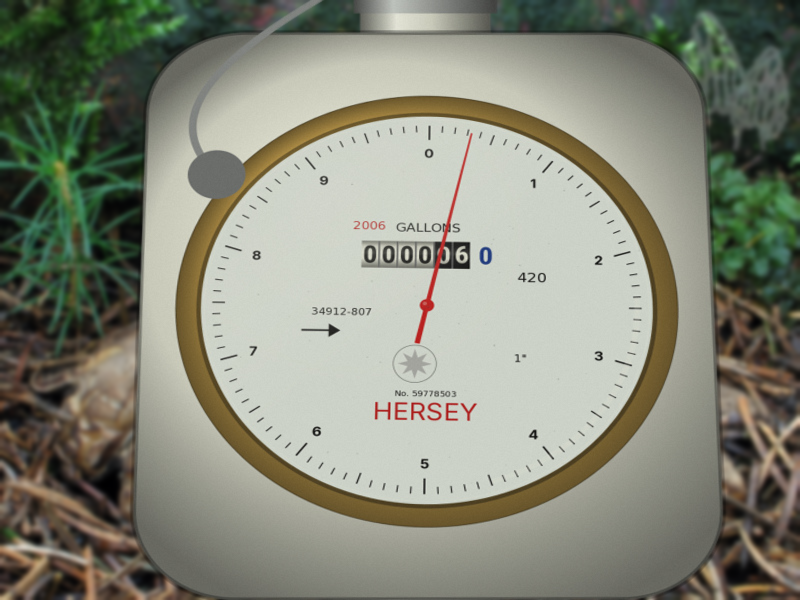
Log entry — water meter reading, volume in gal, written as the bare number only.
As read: 60.3
